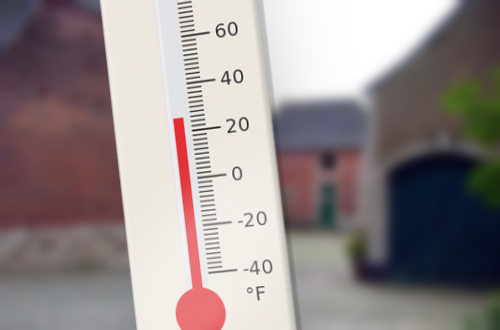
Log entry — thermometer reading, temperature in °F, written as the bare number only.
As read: 26
